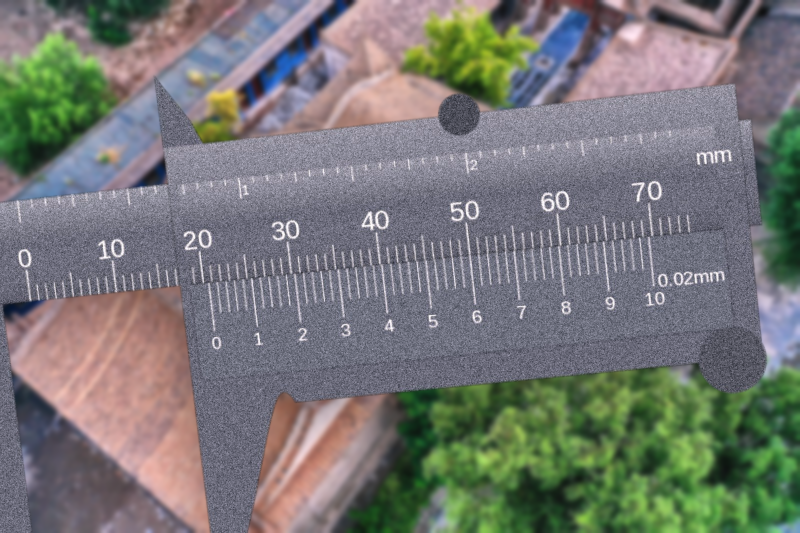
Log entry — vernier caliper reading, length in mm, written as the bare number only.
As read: 20.6
